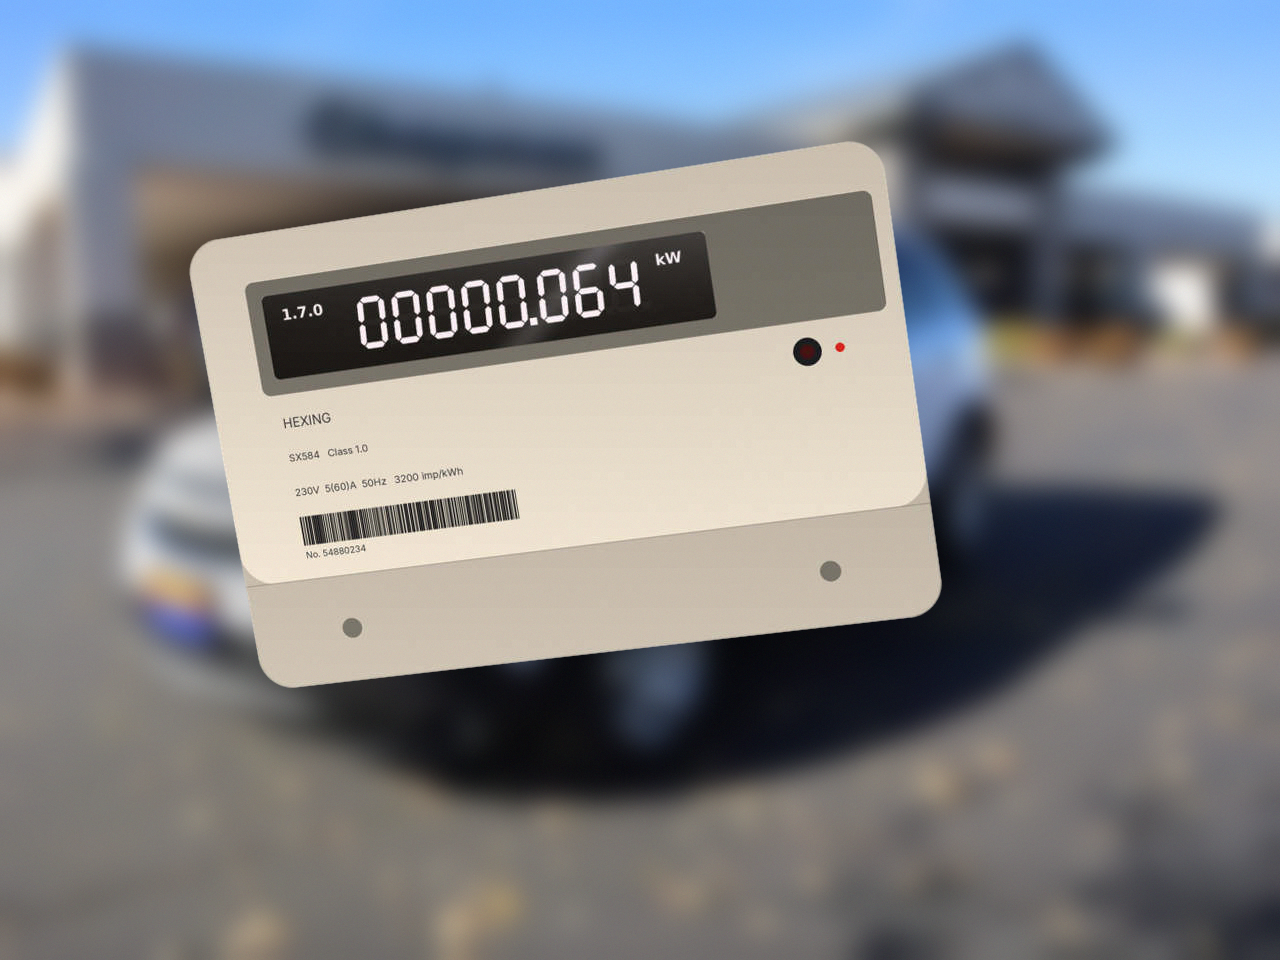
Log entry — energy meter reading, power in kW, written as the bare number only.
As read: 0.064
